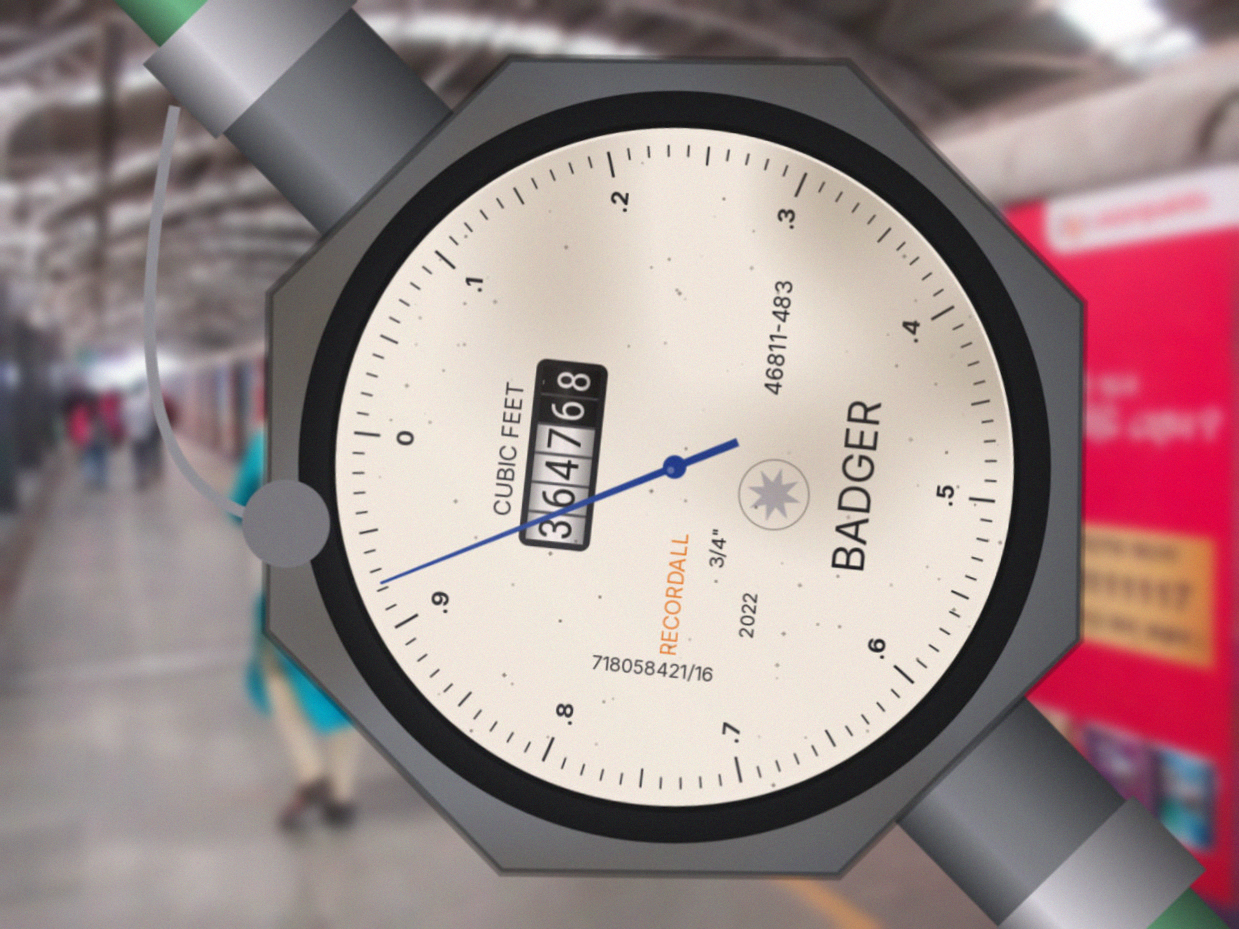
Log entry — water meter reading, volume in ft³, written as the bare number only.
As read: 364767.92
